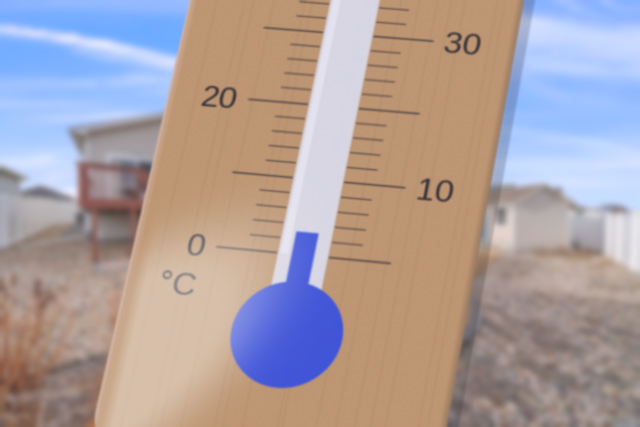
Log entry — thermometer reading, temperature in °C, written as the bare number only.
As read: 3
